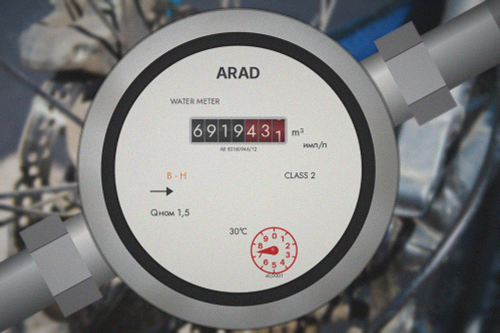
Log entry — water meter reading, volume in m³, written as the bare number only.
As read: 6919.4307
